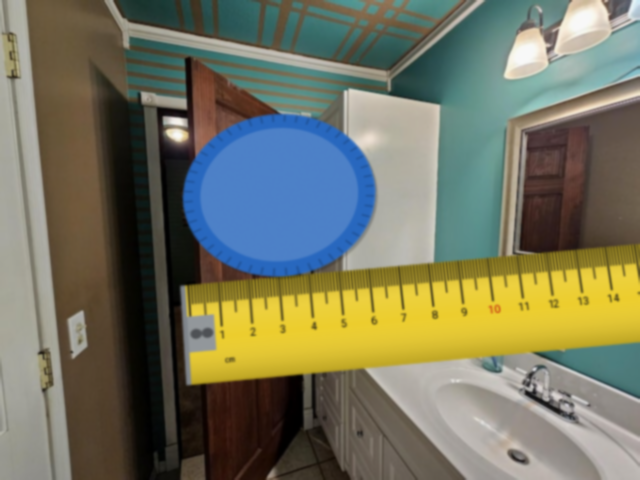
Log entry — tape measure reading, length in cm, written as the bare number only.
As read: 6.5
